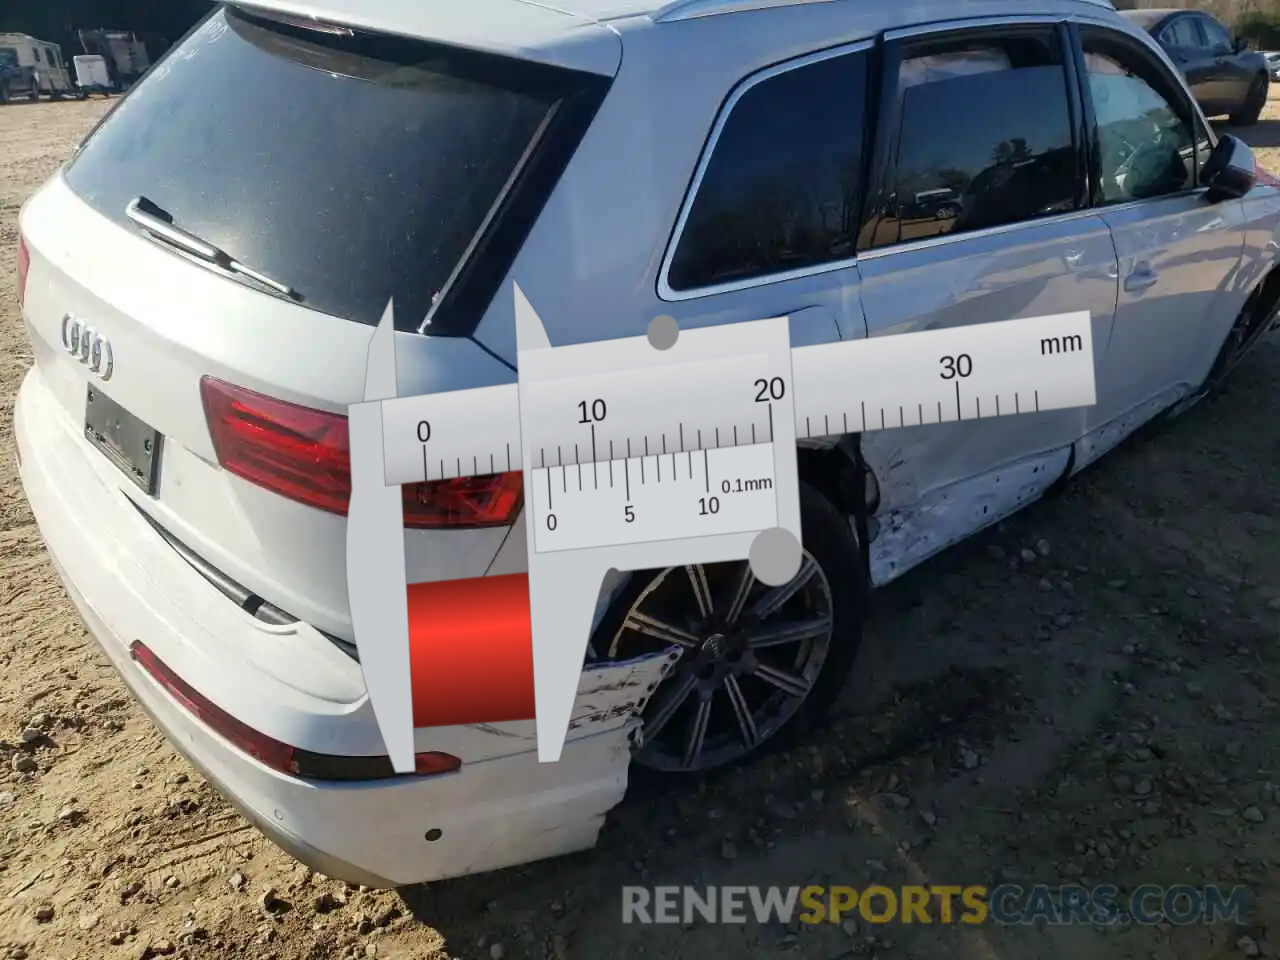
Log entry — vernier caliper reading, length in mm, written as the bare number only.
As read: 7.3
